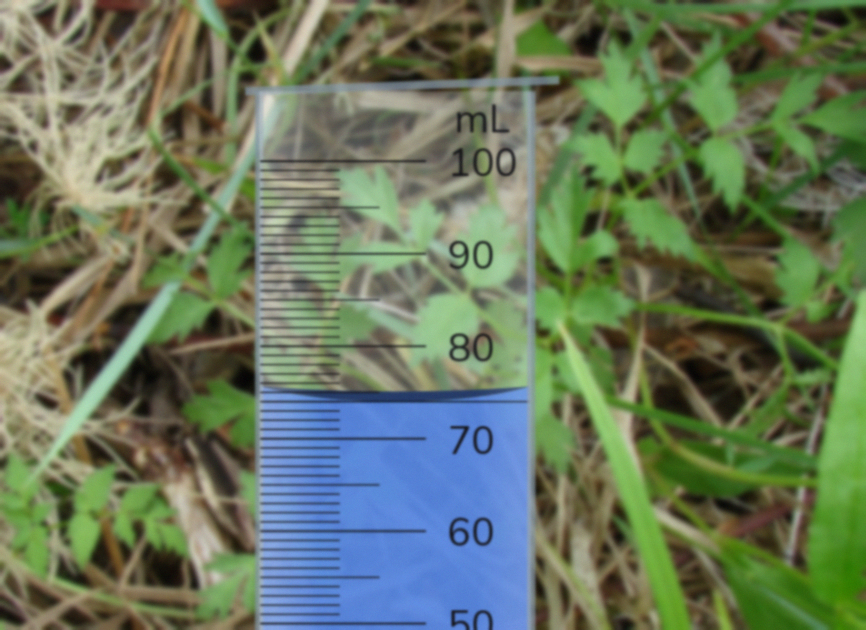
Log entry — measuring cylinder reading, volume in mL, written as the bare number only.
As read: 74
